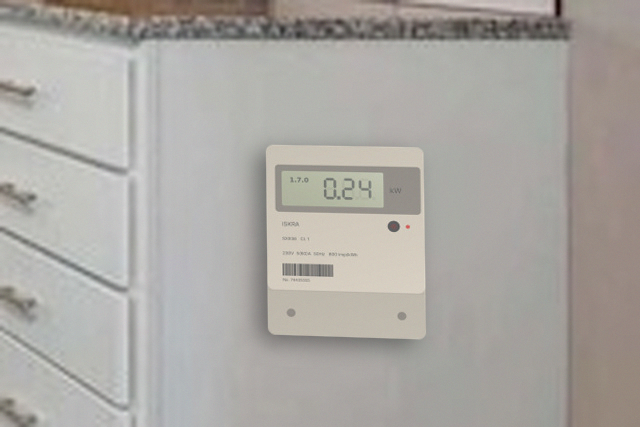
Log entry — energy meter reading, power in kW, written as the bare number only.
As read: 0.24
